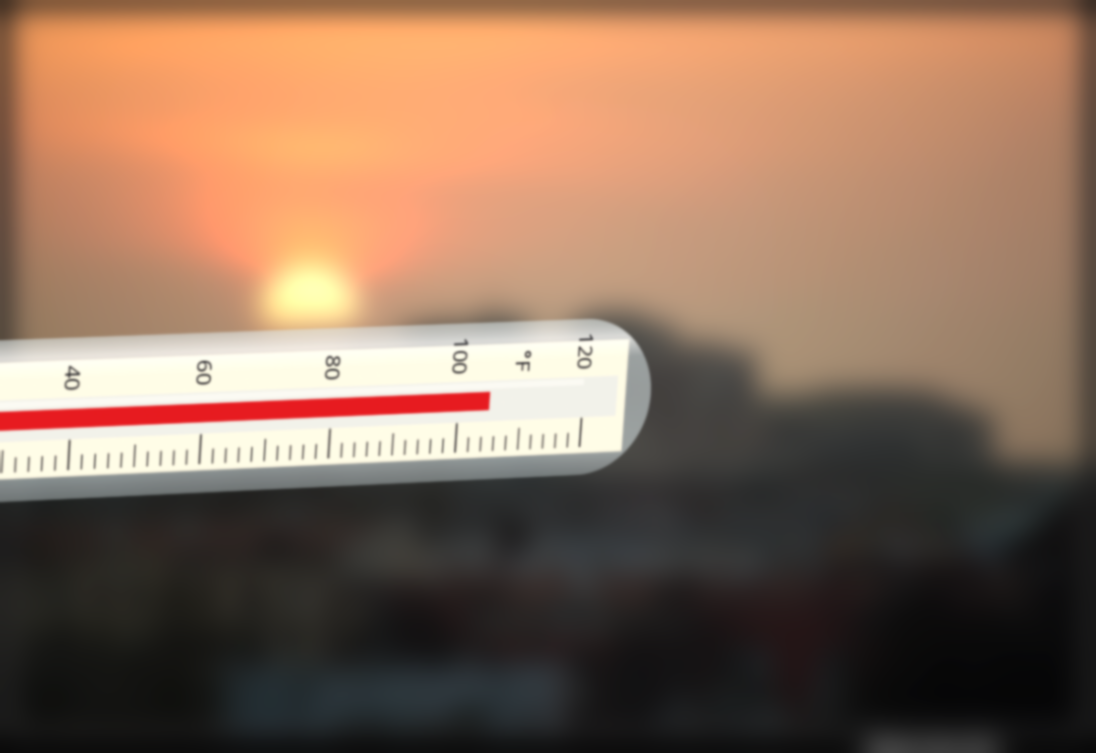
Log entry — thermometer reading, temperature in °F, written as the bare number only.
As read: 105
